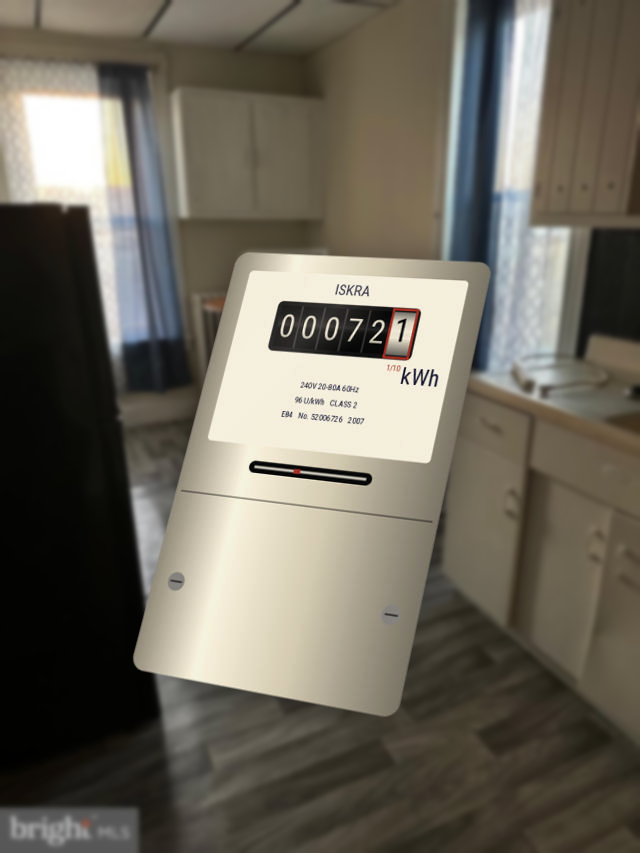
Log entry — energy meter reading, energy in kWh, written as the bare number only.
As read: 72.1
